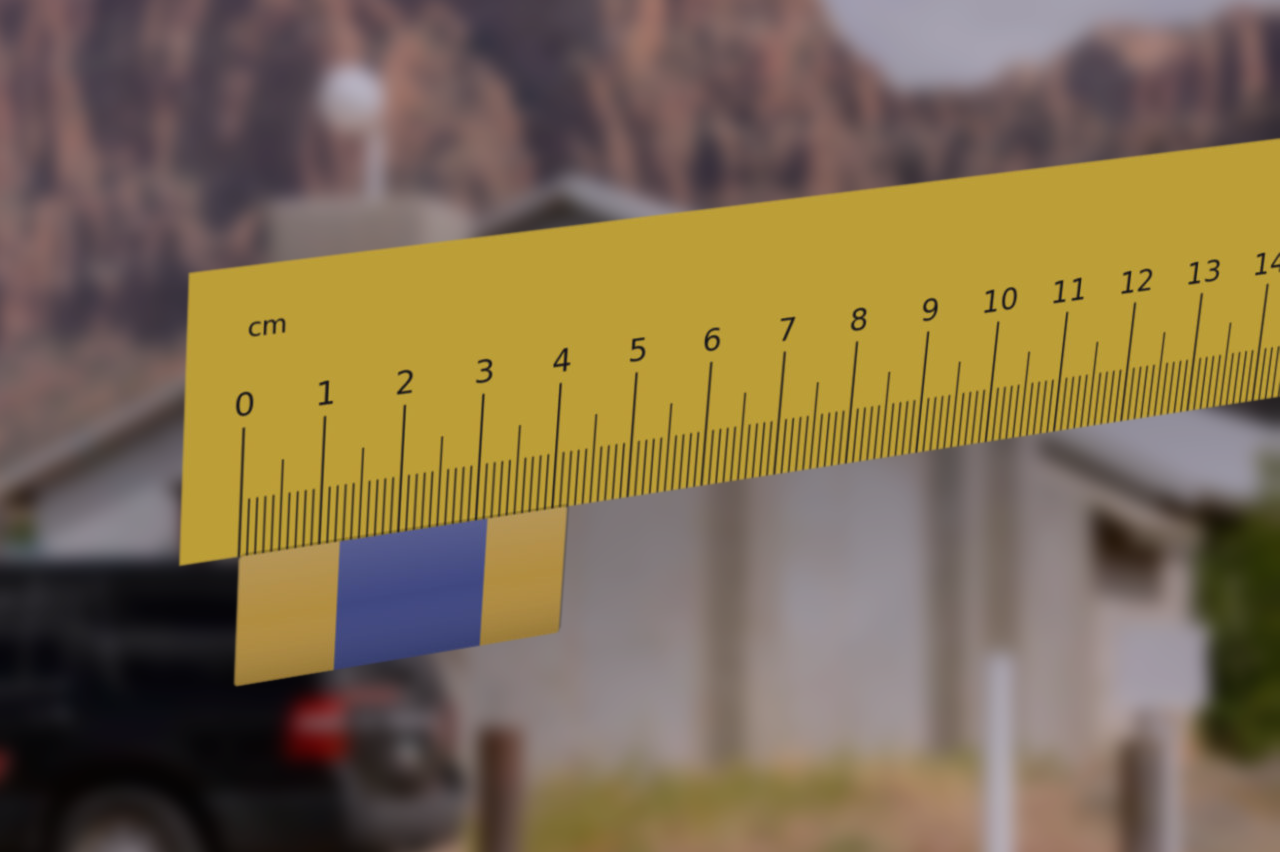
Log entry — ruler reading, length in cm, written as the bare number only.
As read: 4.2
